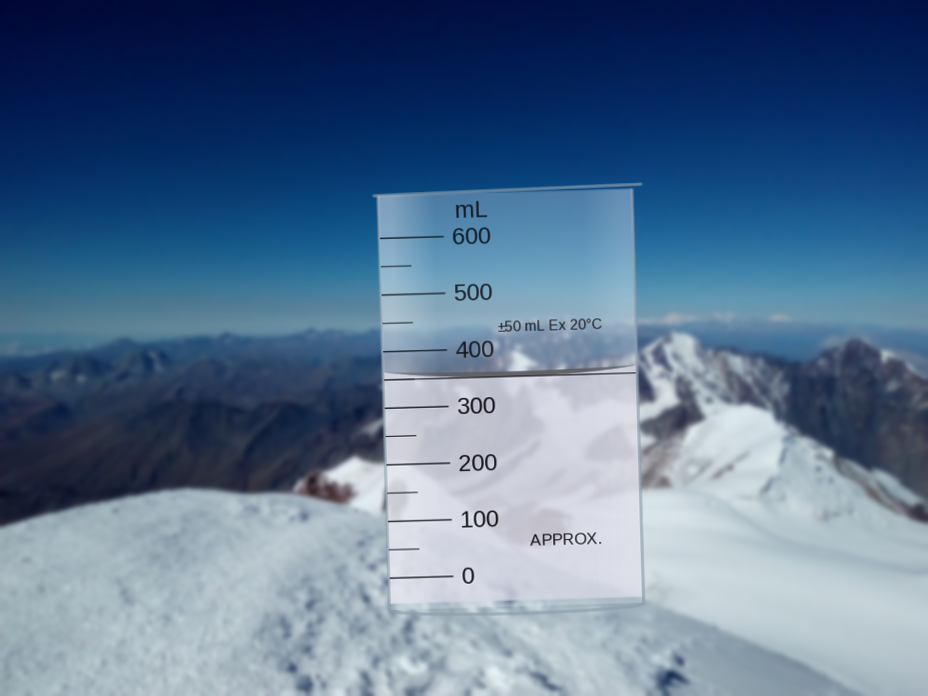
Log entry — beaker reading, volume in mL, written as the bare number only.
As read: 350
